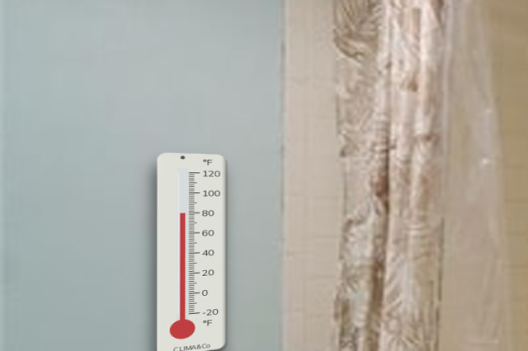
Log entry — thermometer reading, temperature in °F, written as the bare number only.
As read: 80
